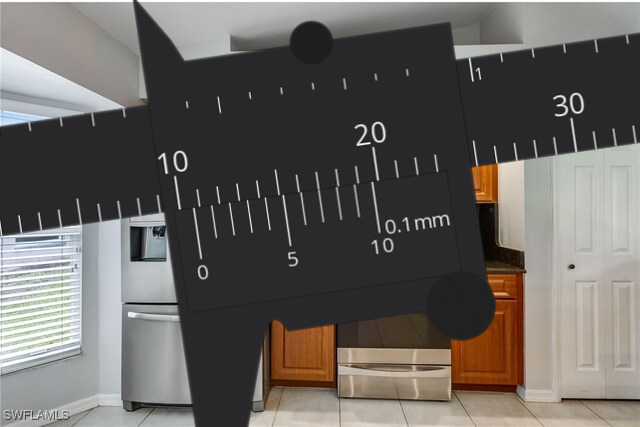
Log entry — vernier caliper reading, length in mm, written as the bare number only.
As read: 10.7
